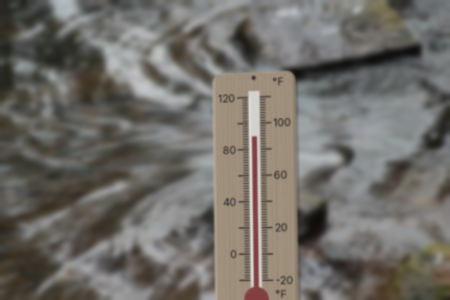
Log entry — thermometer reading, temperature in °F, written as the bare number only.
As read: 90
